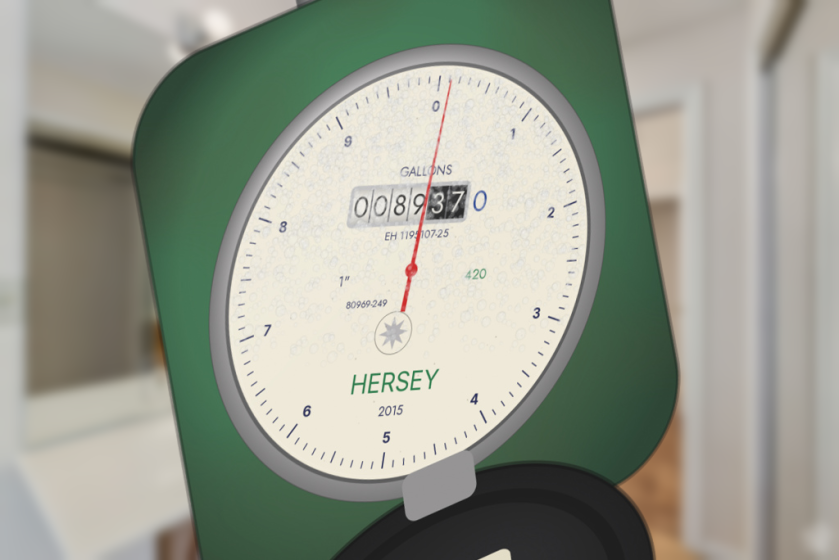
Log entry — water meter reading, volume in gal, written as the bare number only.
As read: 89370.1
